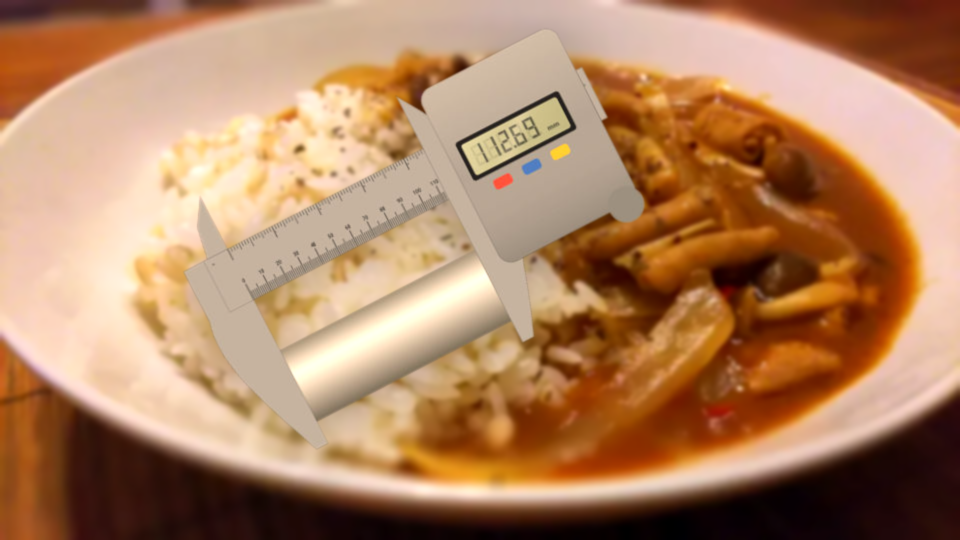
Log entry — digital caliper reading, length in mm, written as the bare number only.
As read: 112.69
